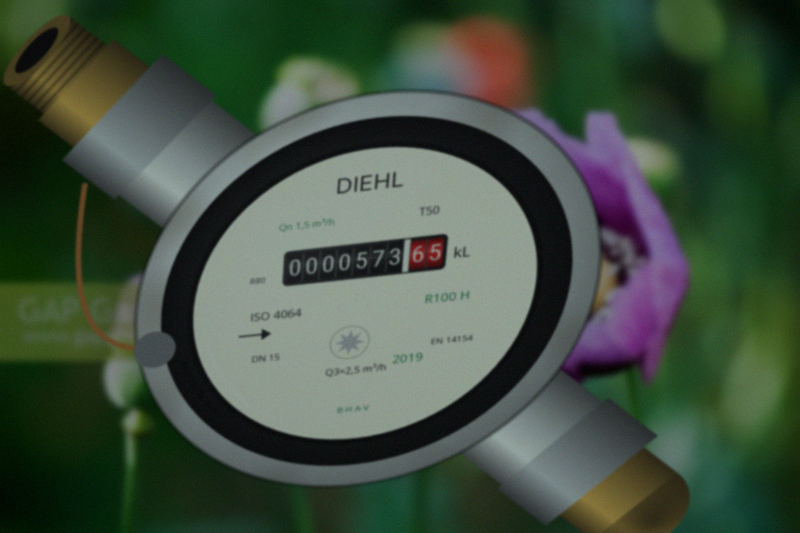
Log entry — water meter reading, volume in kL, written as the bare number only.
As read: 573.65
